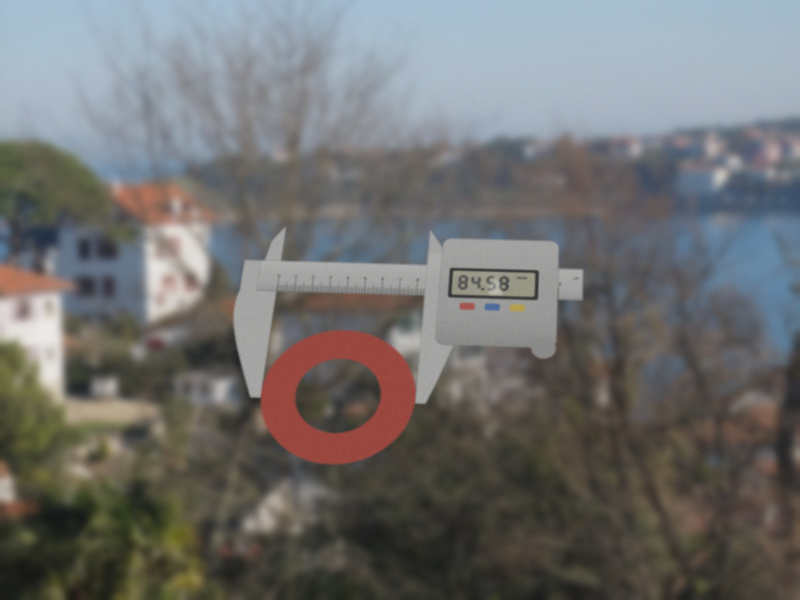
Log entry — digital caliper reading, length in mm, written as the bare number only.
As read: 84.58
